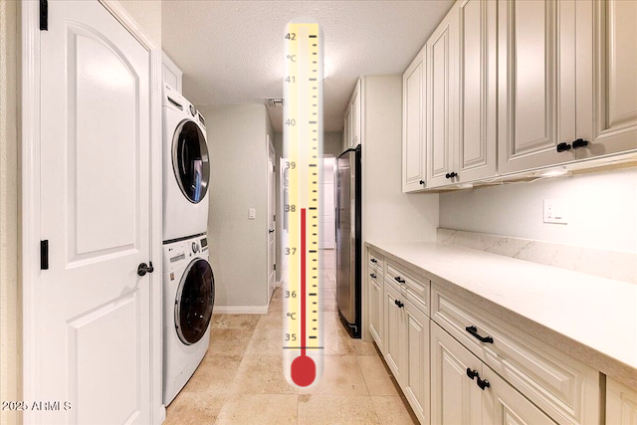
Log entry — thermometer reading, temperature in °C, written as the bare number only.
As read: 38
